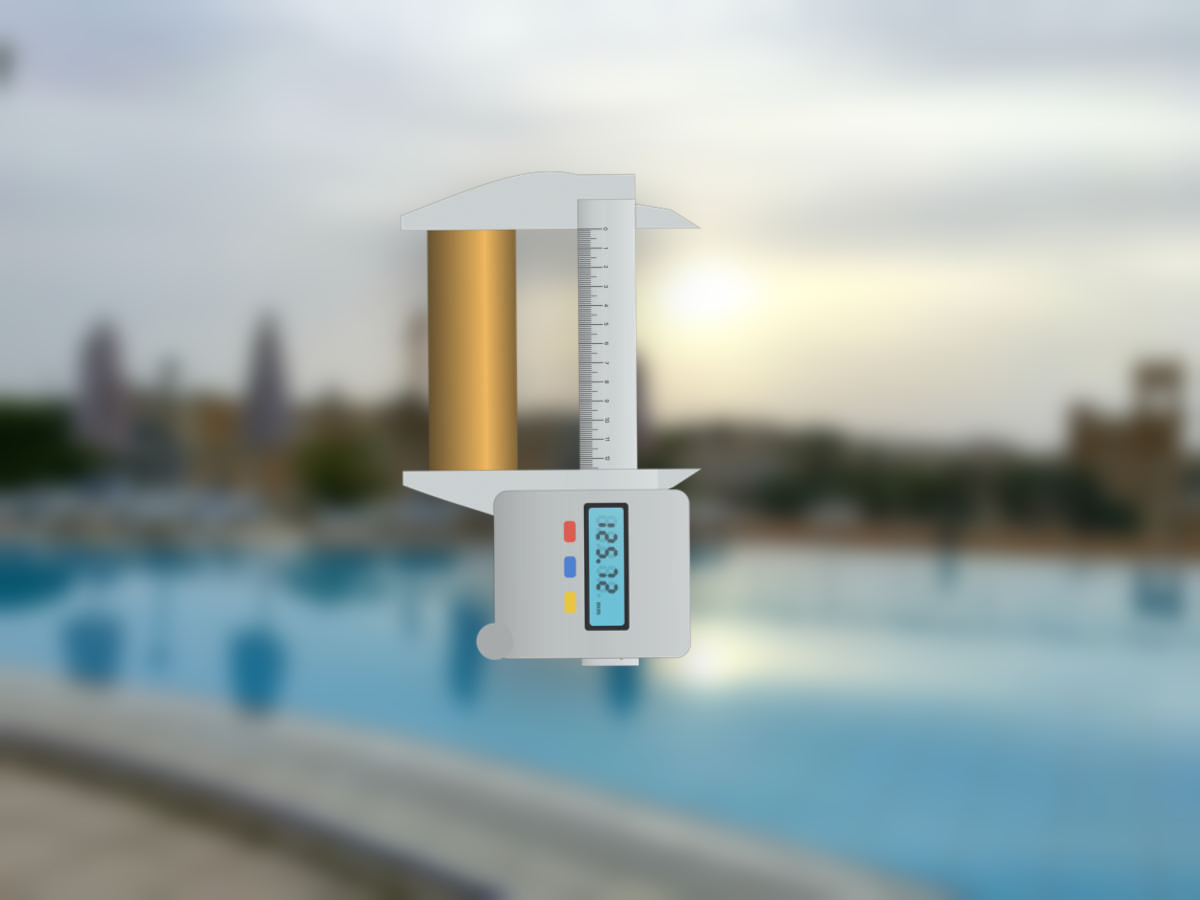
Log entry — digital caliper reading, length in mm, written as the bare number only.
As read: 125.72
